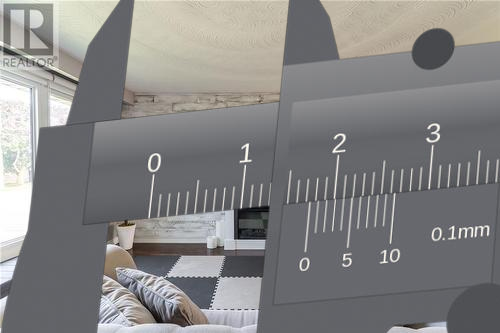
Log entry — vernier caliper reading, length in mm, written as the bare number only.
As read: 17.4
